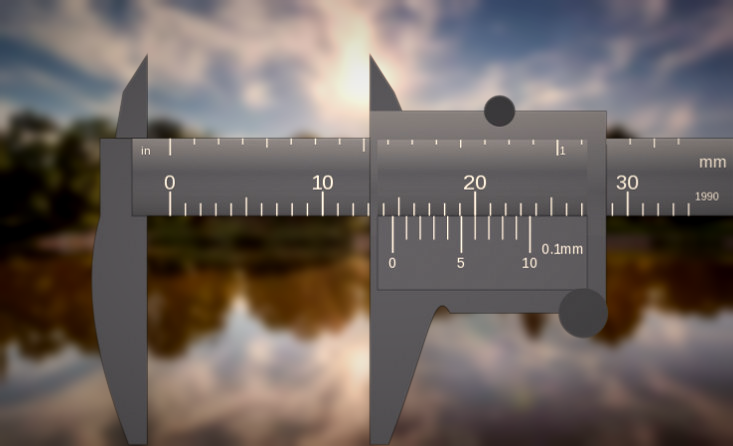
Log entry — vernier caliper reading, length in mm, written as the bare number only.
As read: 14.6
